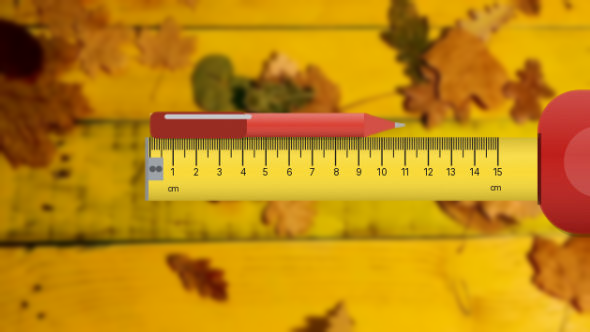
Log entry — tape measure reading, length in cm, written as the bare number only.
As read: 11
